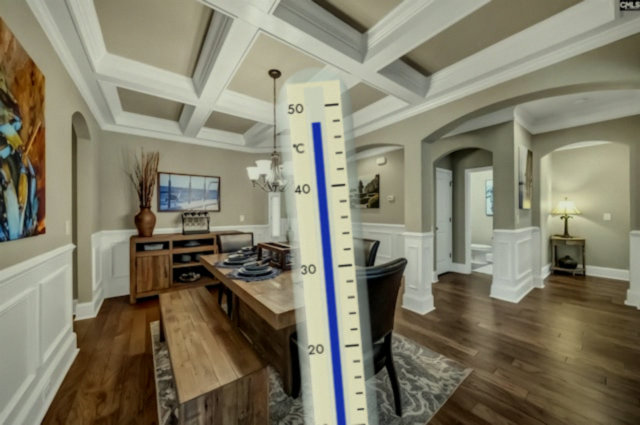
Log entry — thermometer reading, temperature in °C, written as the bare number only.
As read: 48
